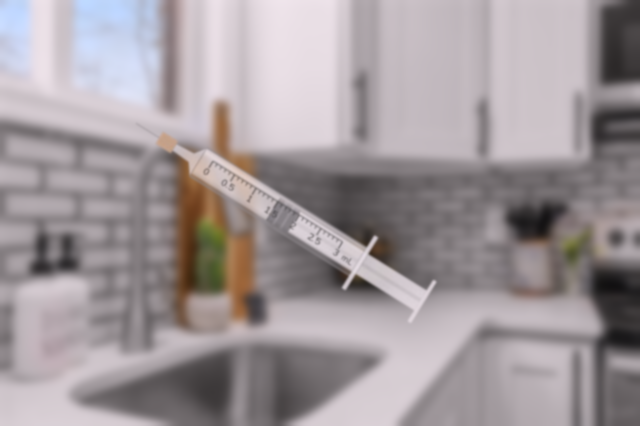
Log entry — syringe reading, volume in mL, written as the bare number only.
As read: 1.5
